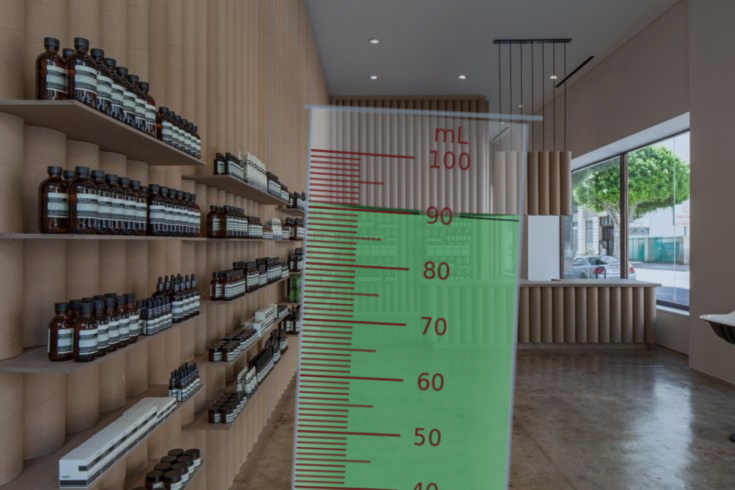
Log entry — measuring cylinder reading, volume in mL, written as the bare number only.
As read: 90
